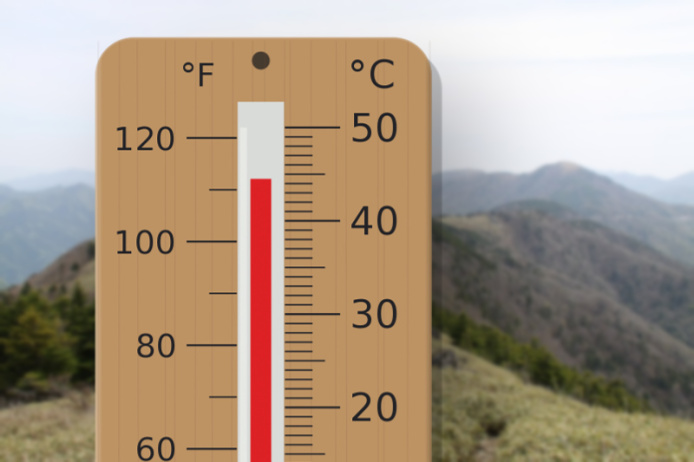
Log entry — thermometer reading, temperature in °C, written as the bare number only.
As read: 44.5
